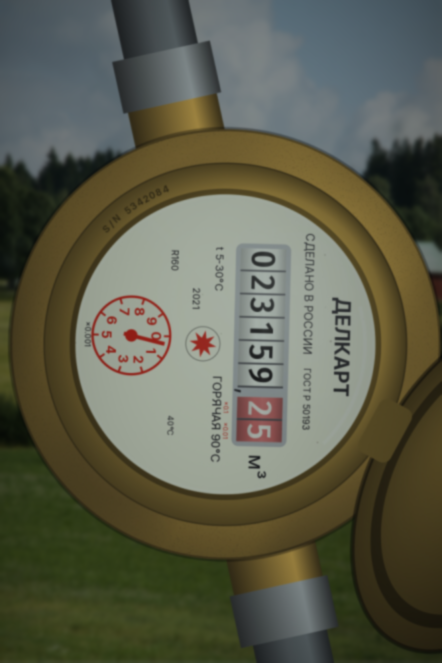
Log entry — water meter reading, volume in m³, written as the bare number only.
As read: 23159.250
